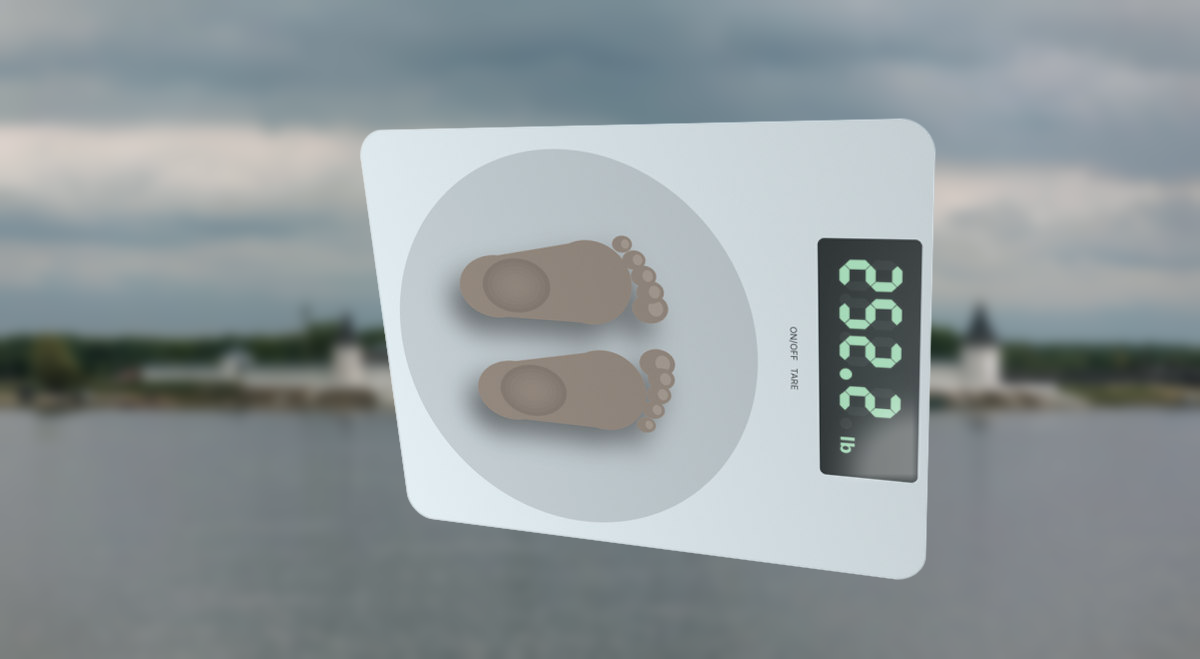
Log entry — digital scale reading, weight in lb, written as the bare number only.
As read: 252.2
